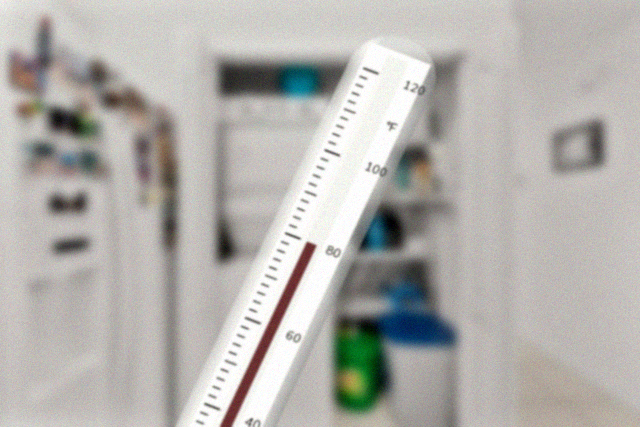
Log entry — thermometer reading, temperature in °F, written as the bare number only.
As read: 80
